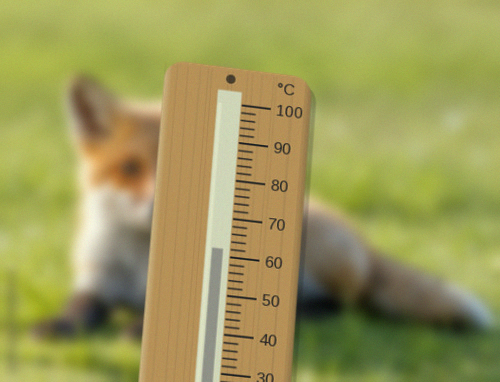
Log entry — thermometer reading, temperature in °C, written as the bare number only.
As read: 62
